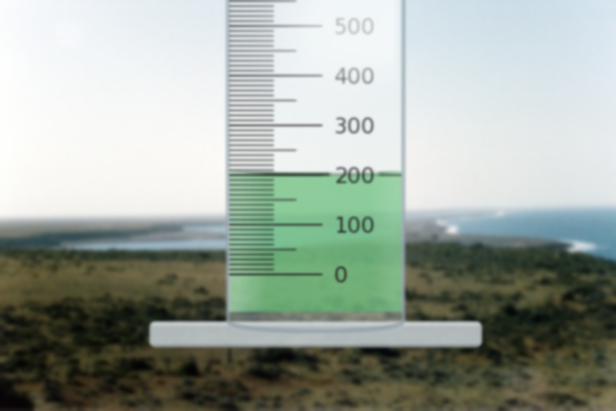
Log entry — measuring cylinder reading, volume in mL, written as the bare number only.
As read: 200
